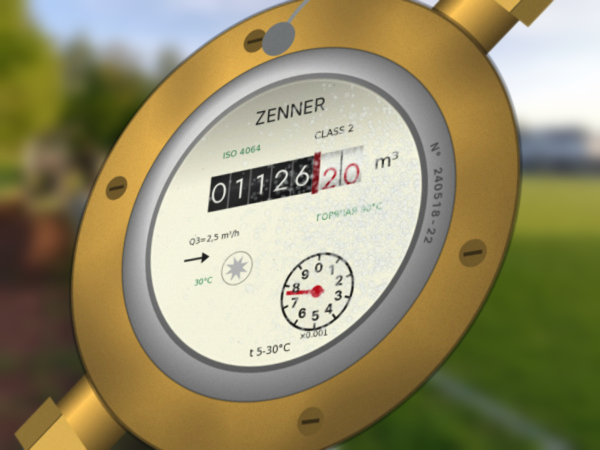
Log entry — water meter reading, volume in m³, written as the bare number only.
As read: 1126.197
